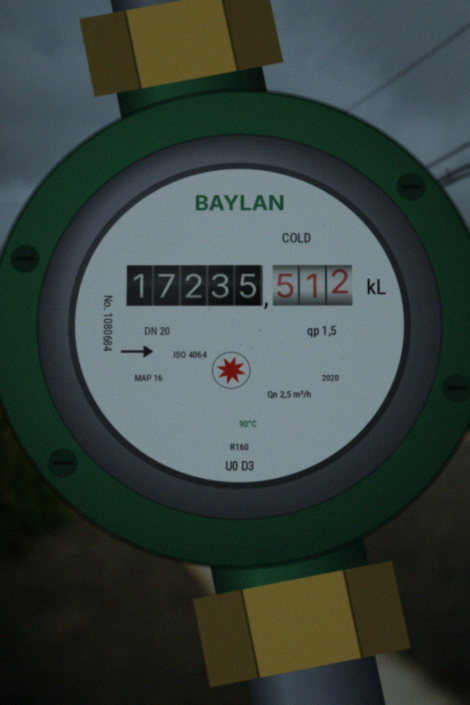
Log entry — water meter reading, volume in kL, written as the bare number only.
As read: 17235.512
